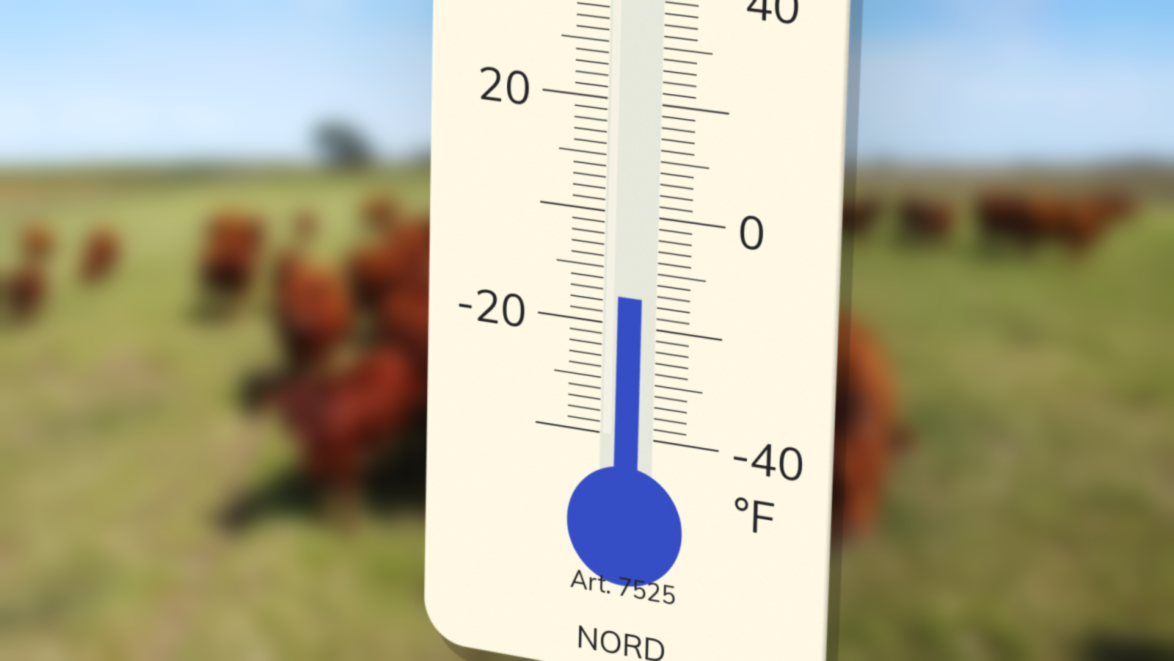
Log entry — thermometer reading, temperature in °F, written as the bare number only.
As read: -15
